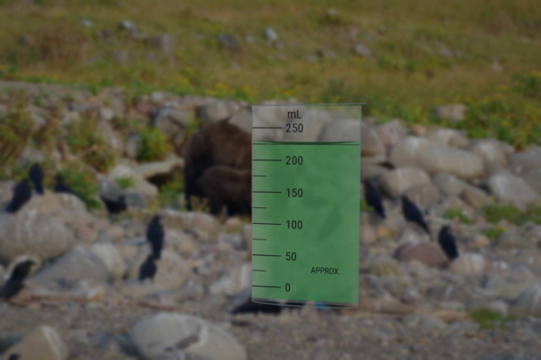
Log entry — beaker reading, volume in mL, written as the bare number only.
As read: 225
